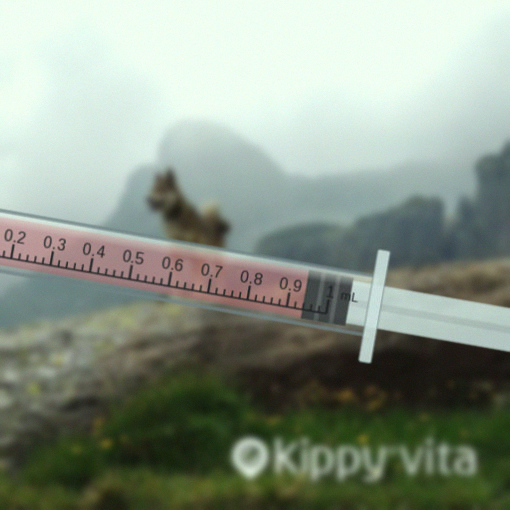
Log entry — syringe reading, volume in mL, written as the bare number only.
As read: 0.94
